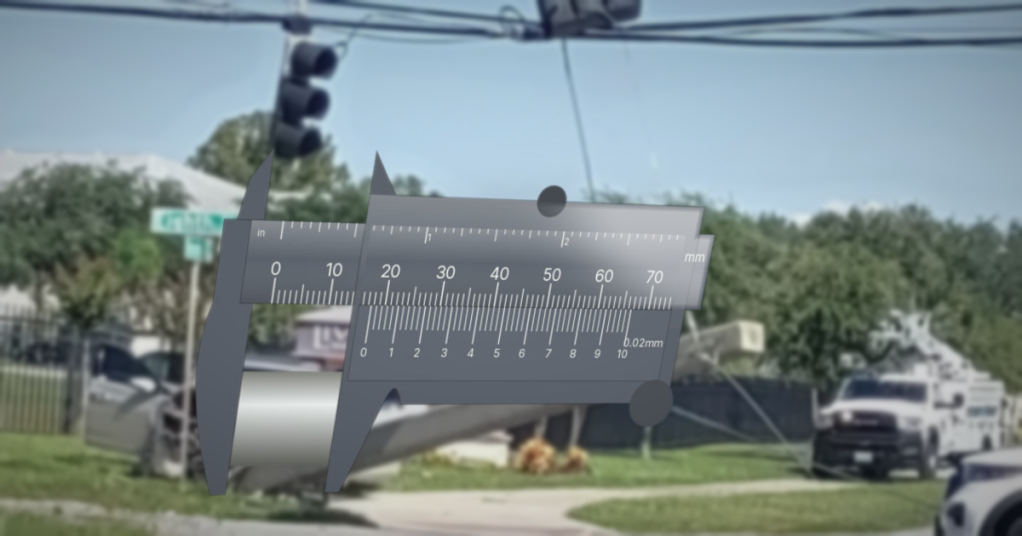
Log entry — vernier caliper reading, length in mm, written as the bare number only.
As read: 17.5
